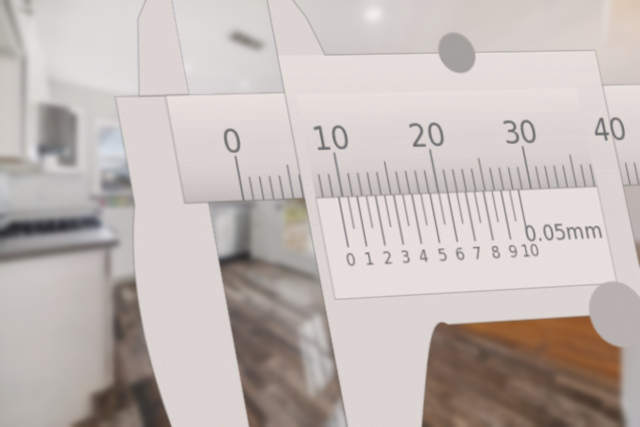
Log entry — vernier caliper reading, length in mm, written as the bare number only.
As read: 9.6
